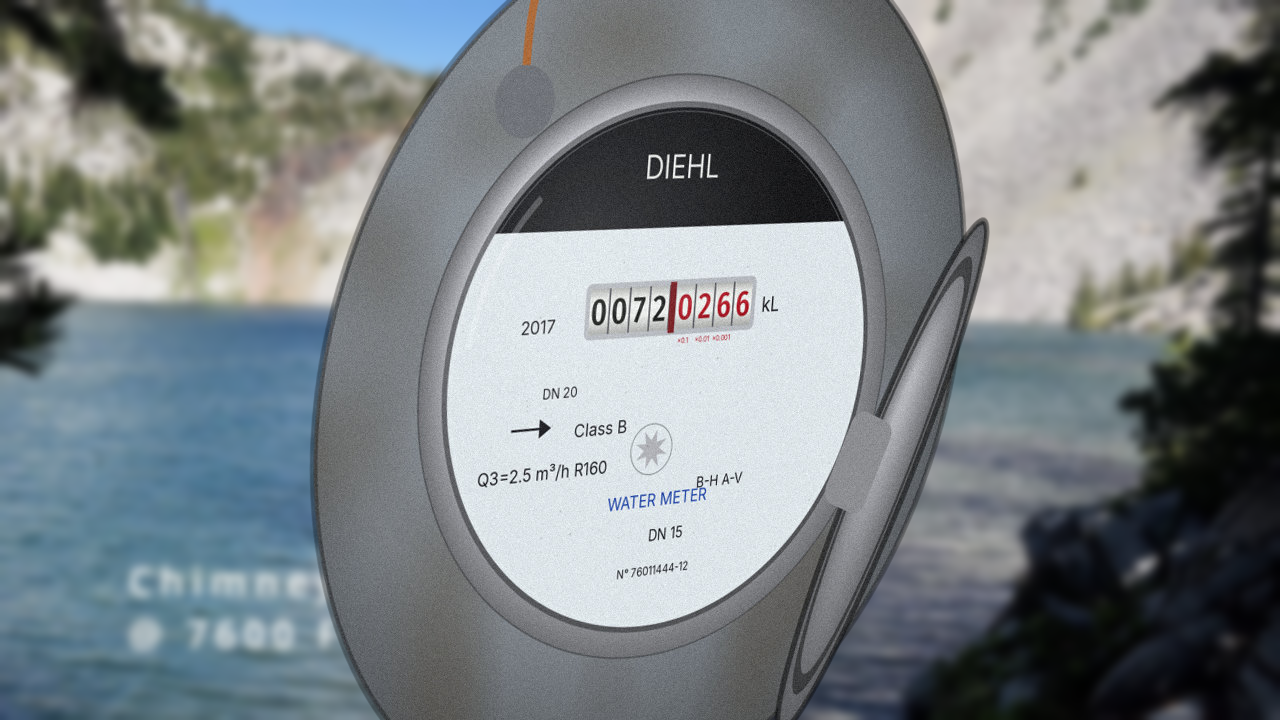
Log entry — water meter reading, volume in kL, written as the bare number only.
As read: 72.0266
